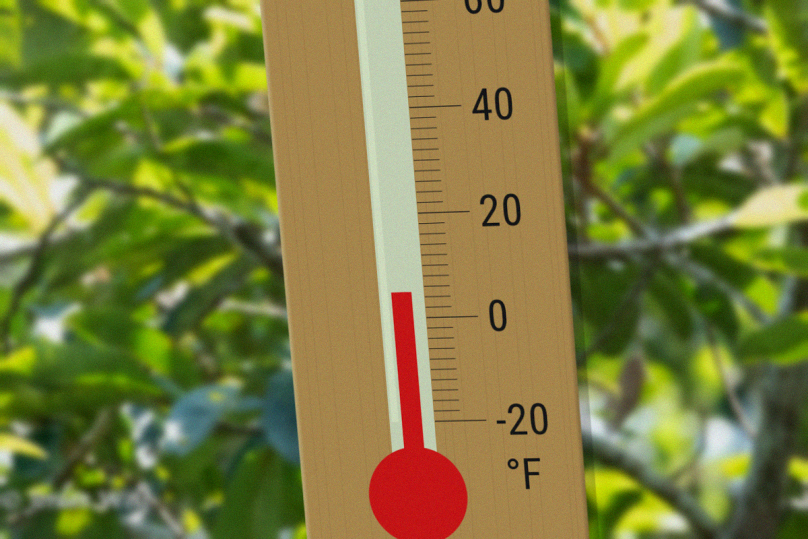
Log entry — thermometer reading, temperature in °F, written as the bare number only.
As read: 5
